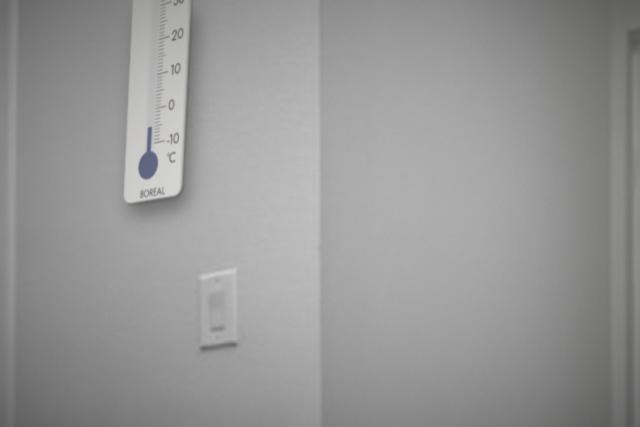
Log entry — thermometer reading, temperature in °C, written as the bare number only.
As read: -5
